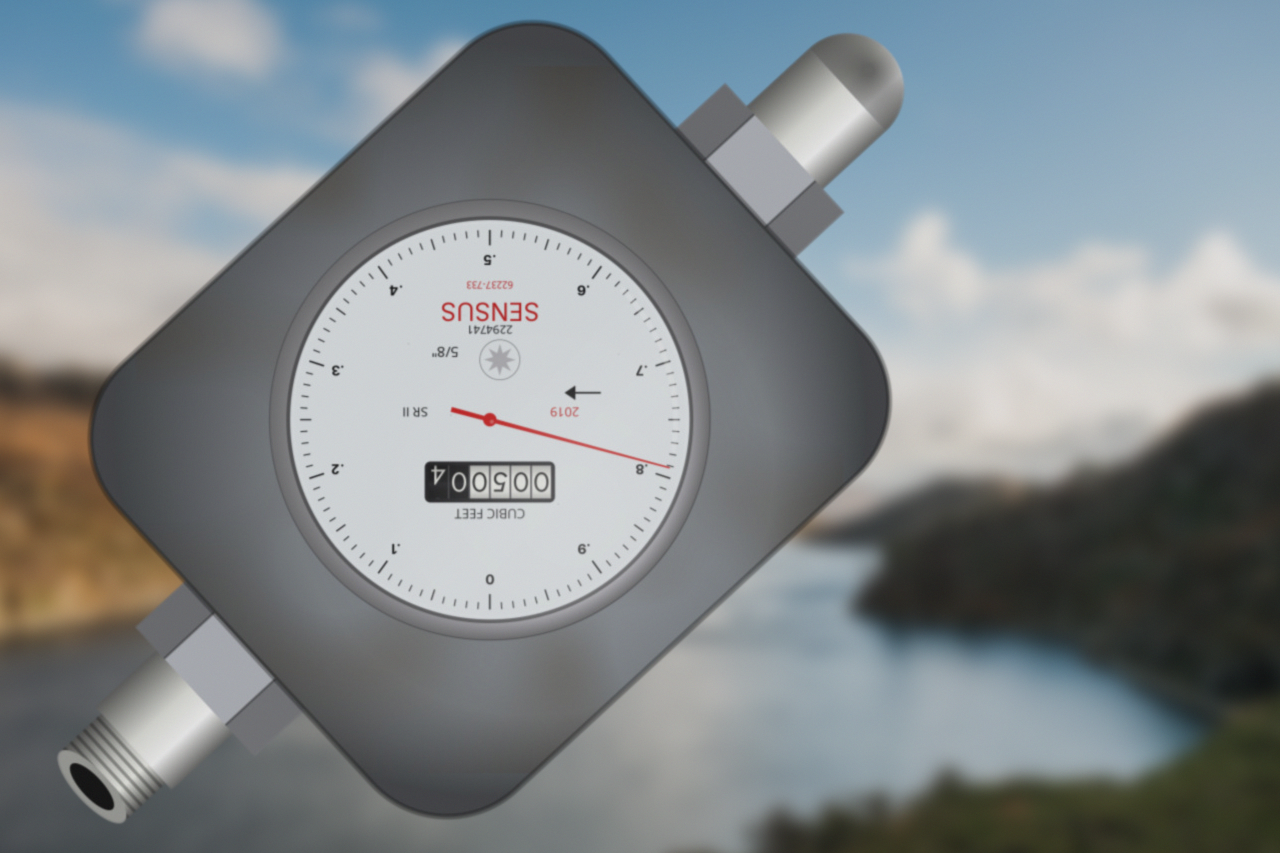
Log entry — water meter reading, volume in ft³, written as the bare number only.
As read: 5003.79
